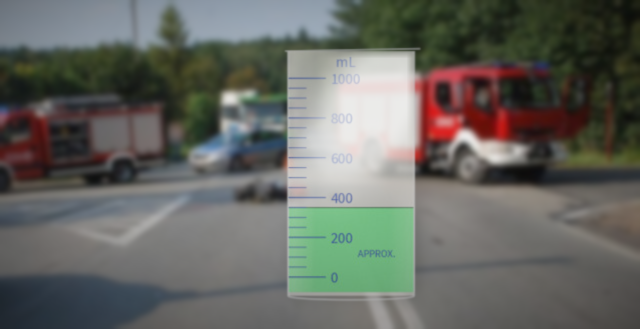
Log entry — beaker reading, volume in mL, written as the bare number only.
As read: 350
